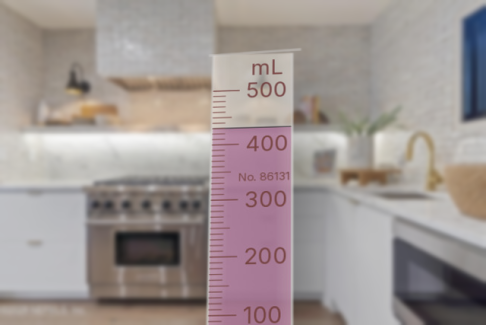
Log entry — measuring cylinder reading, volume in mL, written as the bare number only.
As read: 430
